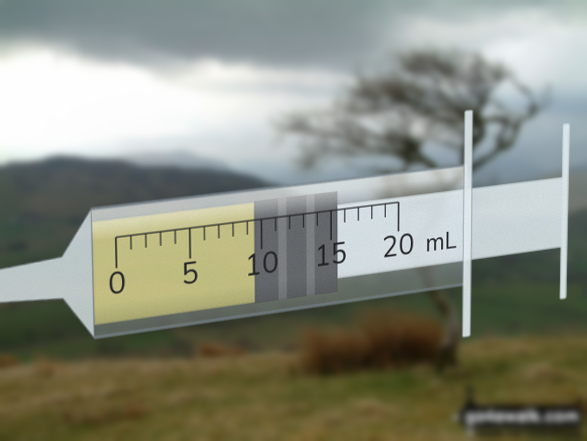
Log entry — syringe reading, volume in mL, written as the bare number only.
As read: 9.5
